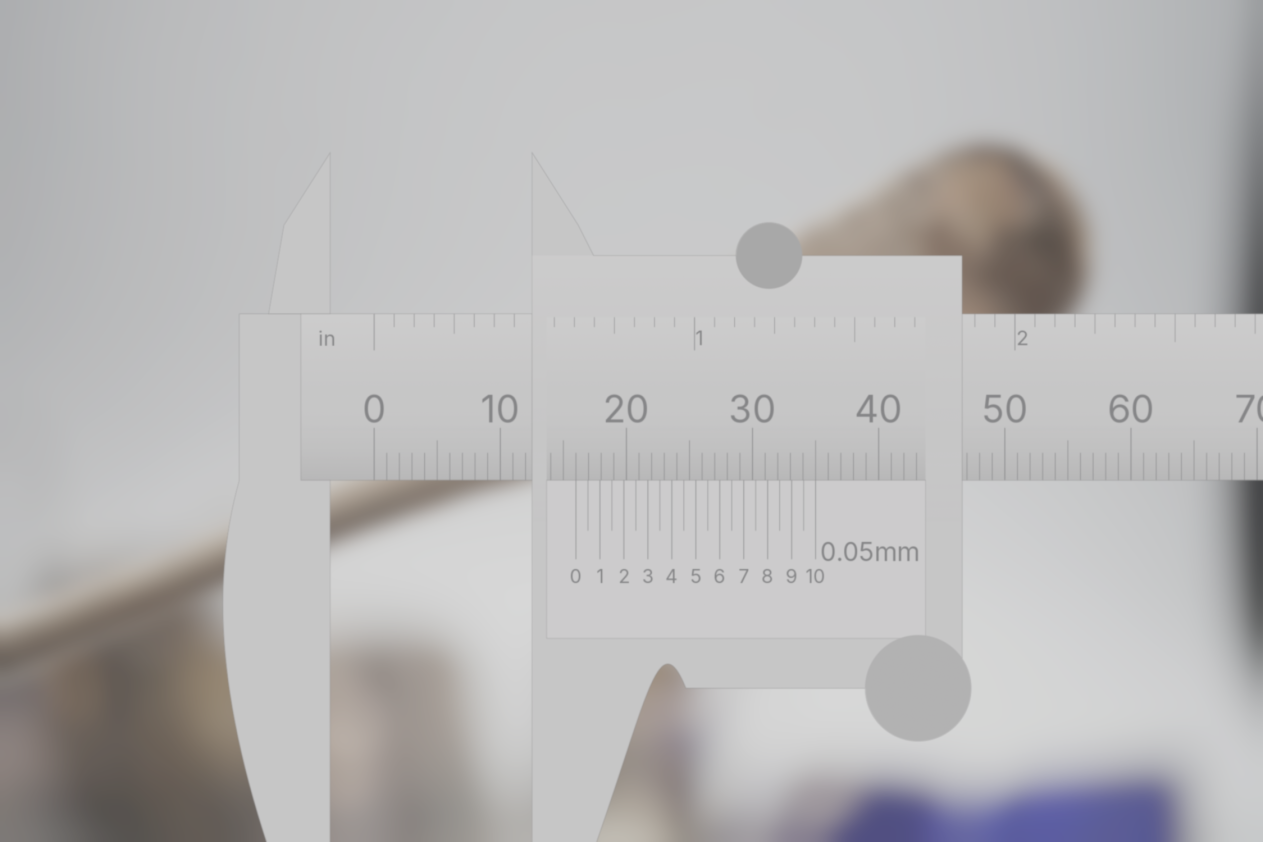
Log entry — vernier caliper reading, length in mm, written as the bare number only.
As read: 16.0
